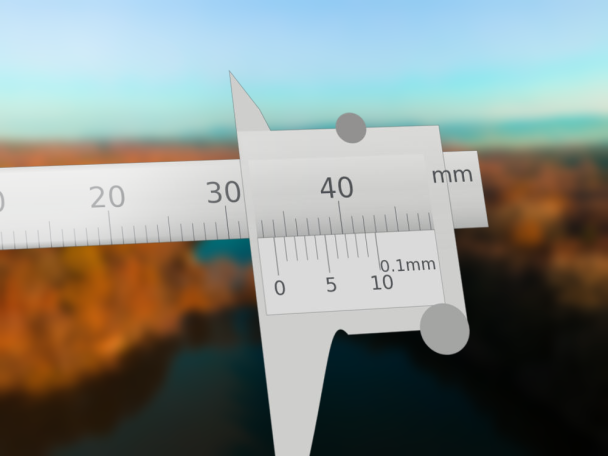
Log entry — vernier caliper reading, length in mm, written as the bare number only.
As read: 33.9
